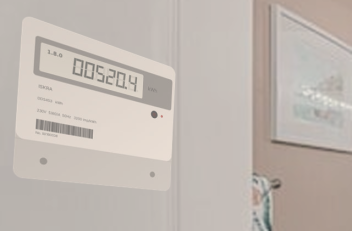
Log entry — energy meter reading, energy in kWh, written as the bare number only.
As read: 520.4
